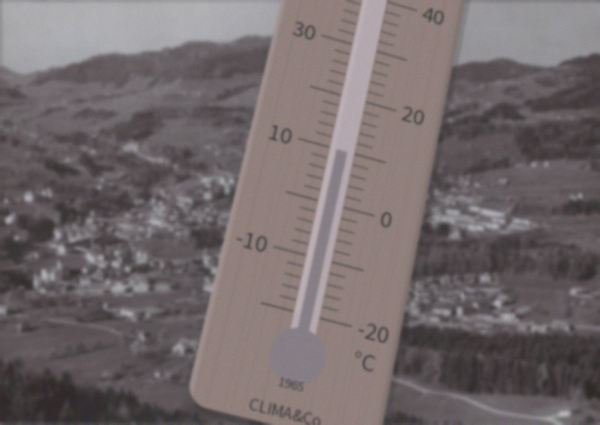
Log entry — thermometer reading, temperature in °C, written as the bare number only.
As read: 10
